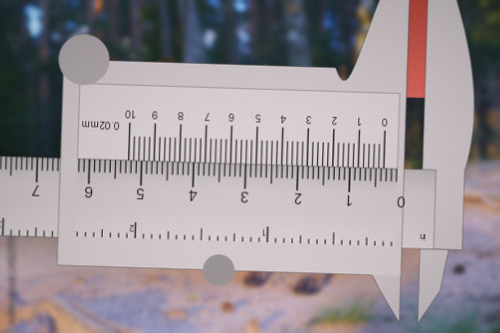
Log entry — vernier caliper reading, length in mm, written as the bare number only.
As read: 3.5
